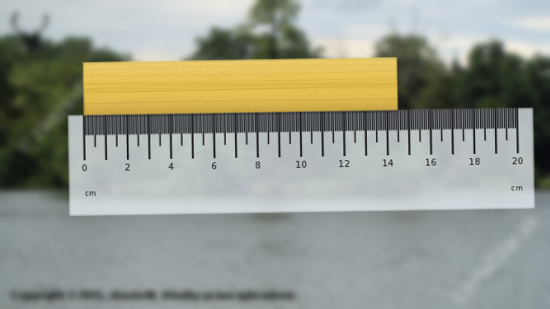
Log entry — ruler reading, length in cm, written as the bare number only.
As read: 14.5
